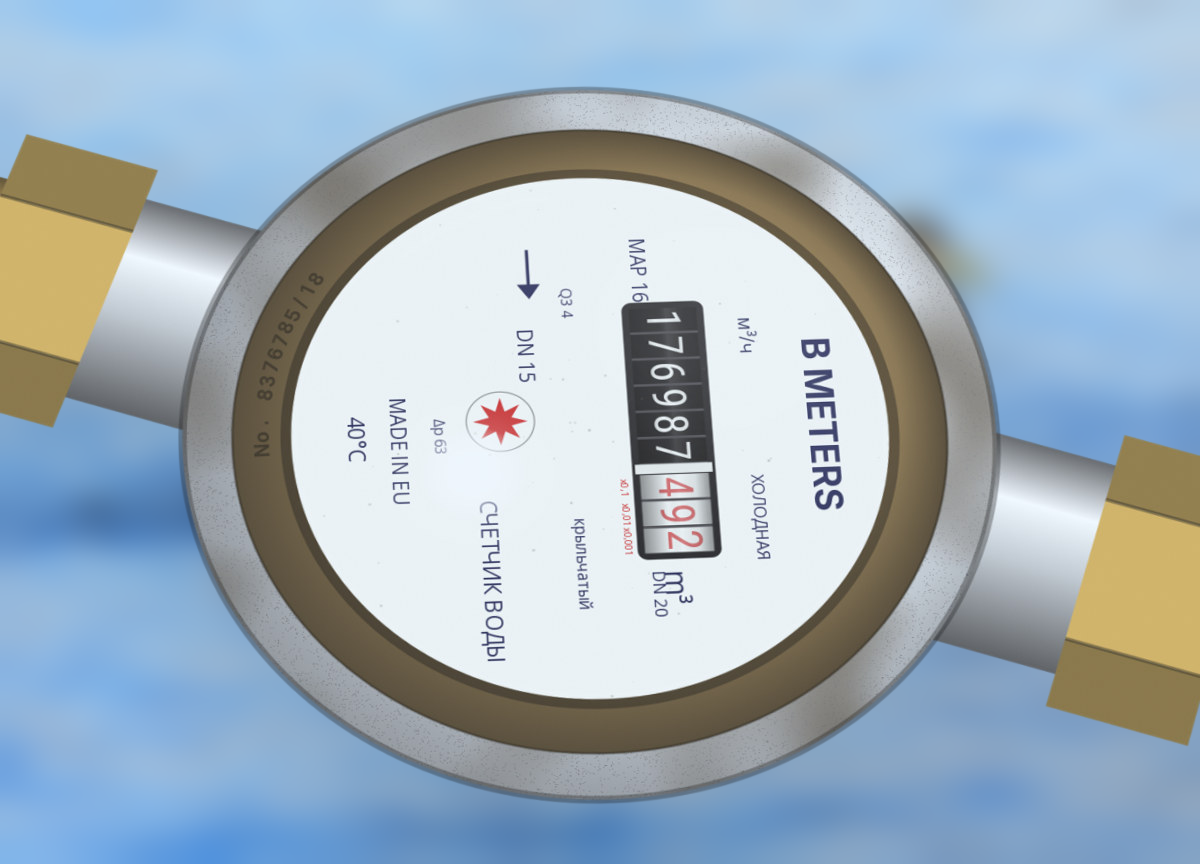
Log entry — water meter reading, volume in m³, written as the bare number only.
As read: 176987.492
